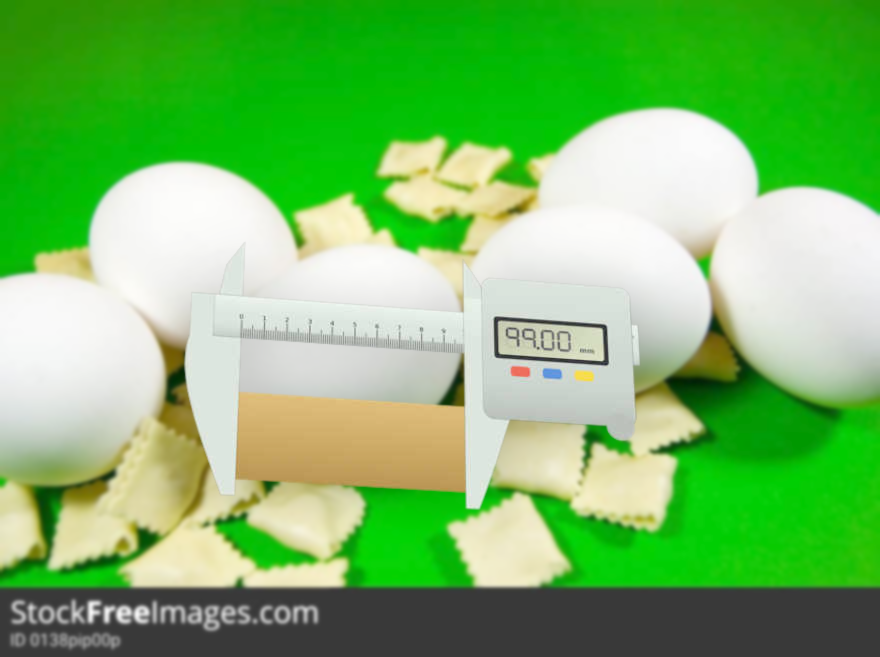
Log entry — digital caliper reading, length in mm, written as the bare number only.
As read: 99.00
